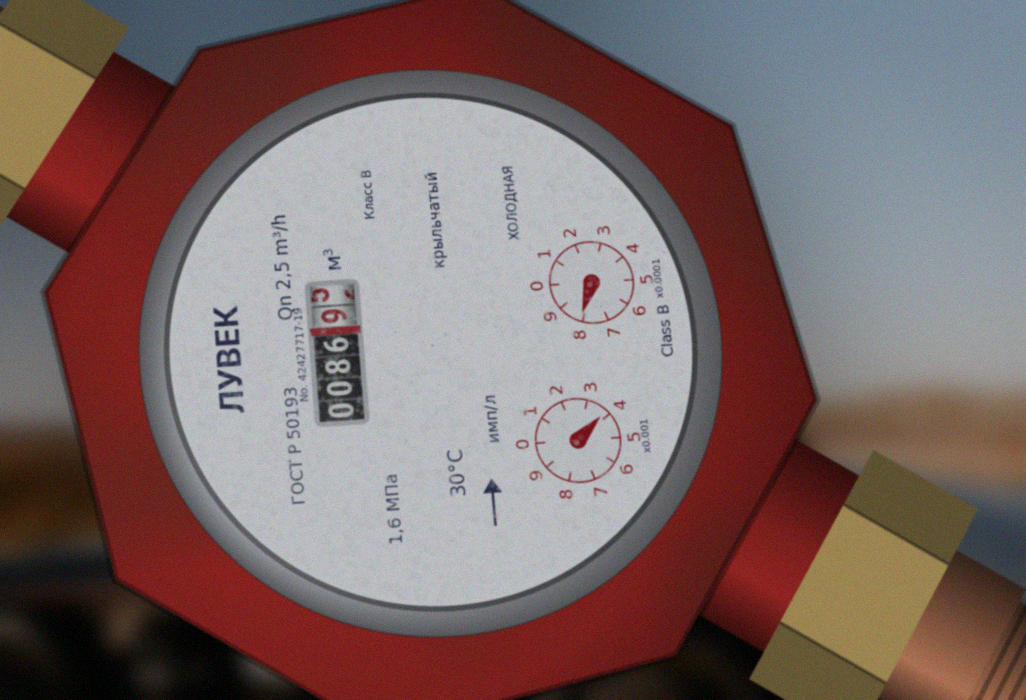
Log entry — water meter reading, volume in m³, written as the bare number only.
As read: 86.9538
